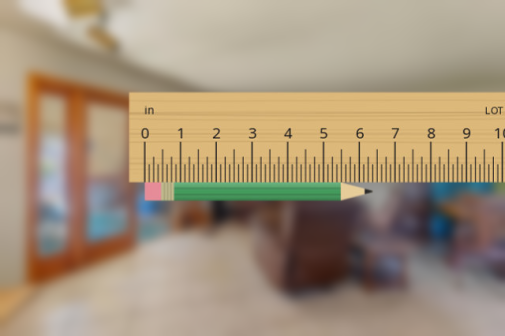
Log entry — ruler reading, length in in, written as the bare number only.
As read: 6.375
